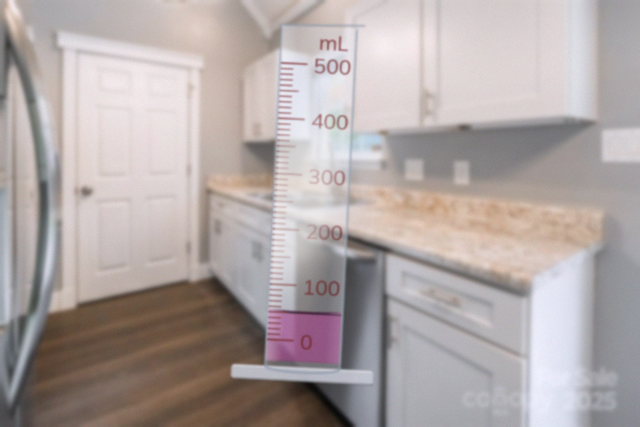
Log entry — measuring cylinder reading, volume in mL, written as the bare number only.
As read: 50
